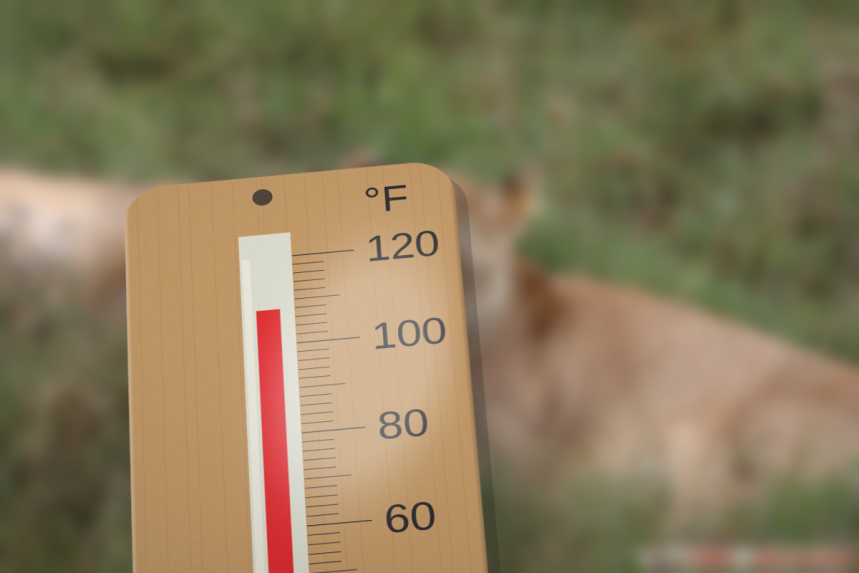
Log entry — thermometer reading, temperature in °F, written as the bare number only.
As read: 108
